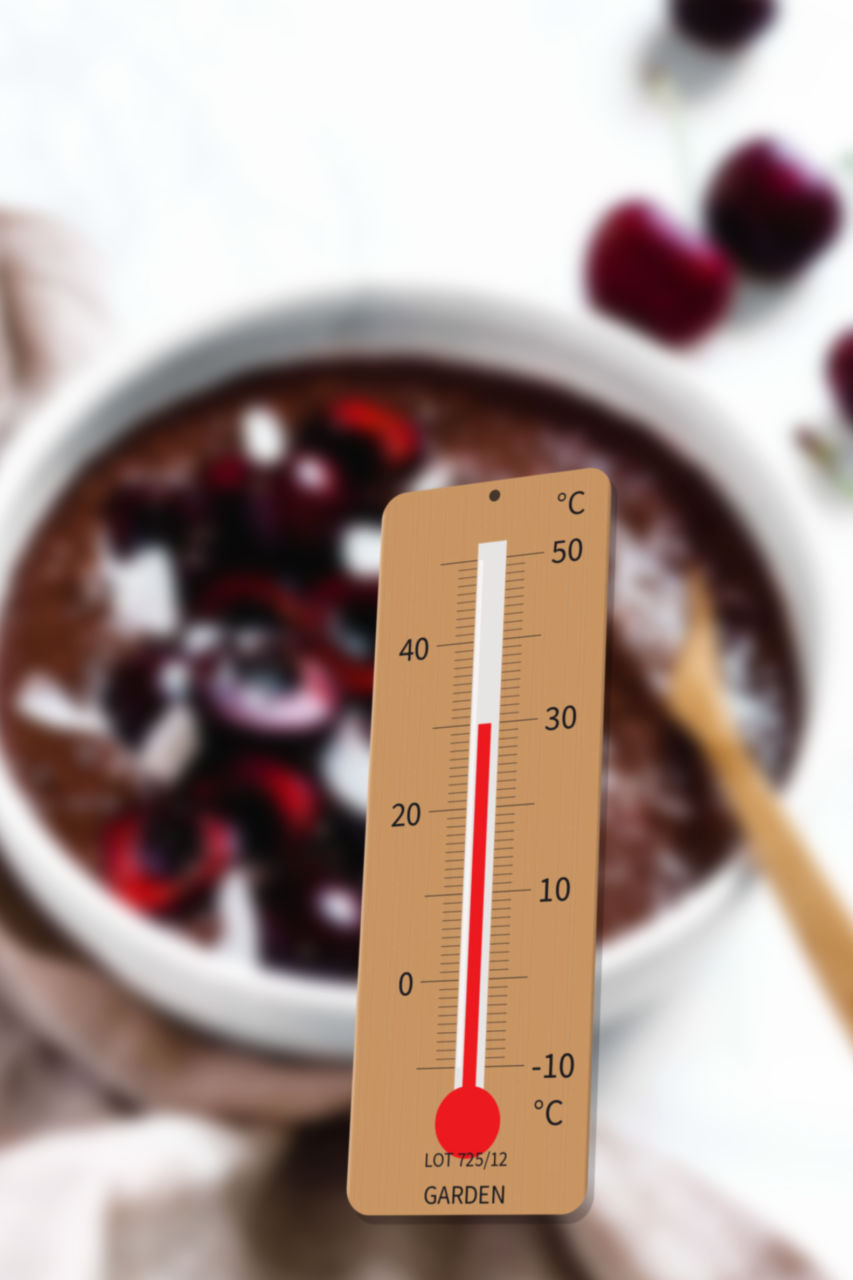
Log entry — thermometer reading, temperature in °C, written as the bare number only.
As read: 30
